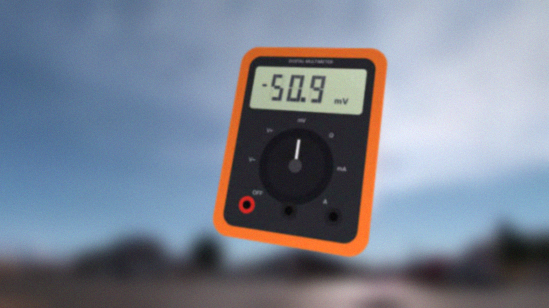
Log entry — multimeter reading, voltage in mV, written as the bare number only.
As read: -50.9
